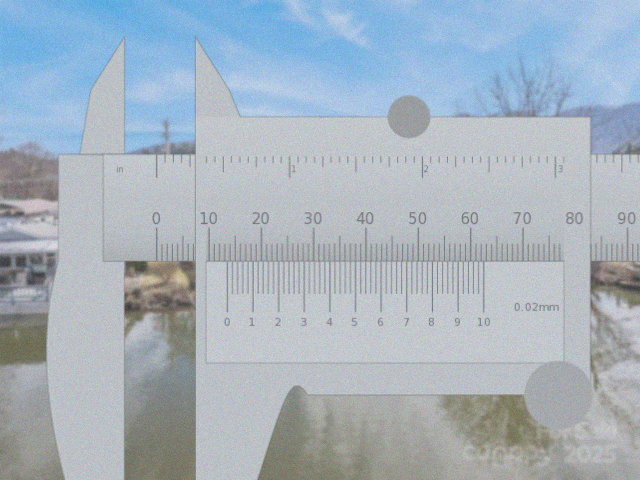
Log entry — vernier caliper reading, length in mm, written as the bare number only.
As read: 13.5
